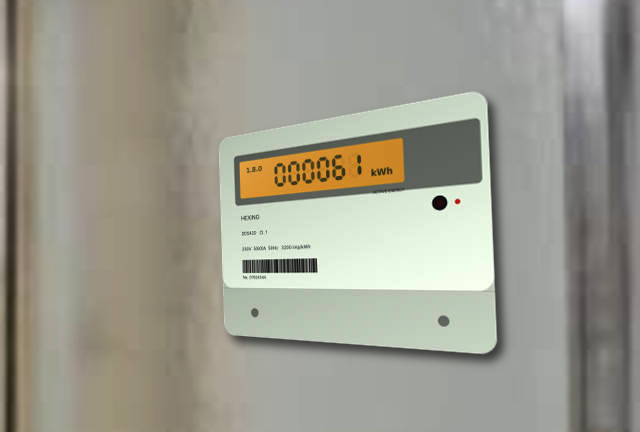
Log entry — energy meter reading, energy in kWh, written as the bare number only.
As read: 61
